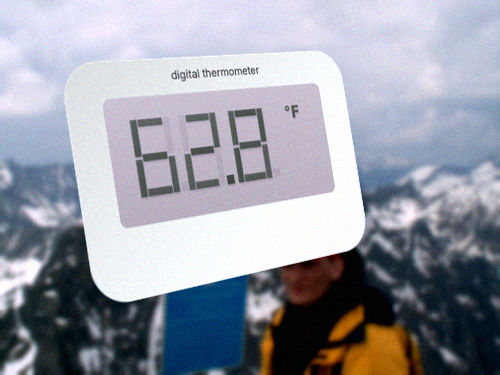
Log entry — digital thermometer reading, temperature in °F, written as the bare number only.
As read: 62.8
